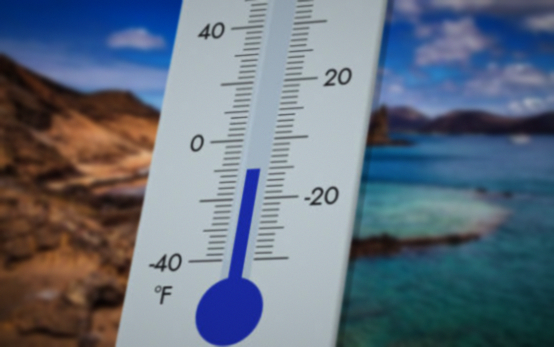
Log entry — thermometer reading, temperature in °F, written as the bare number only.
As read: -10
